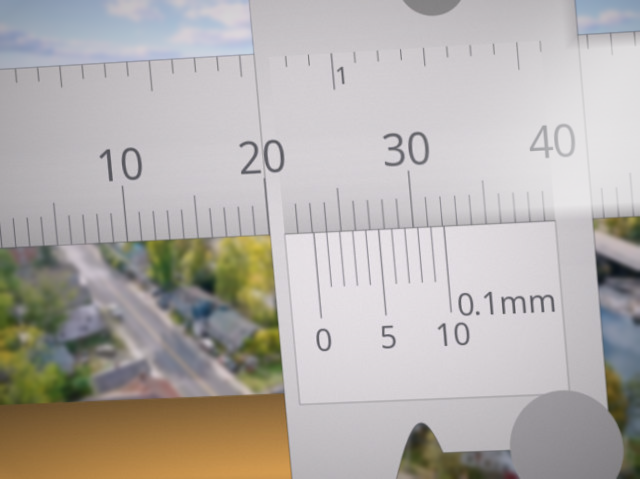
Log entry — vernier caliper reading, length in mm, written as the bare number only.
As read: 23.1
